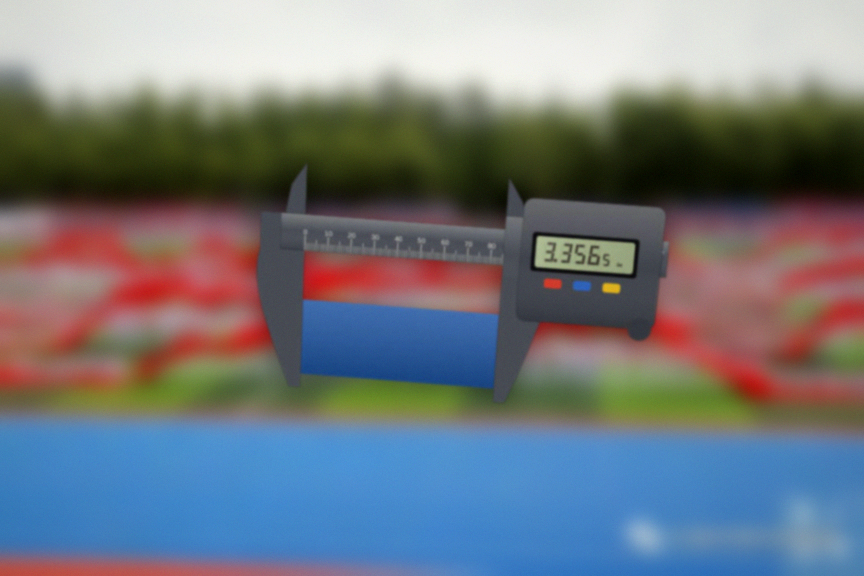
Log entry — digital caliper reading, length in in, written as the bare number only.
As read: 3.3565
